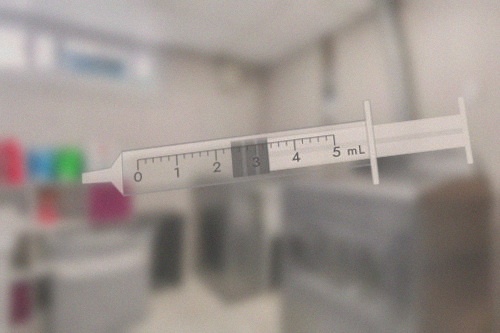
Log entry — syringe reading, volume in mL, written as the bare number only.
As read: 2.4
